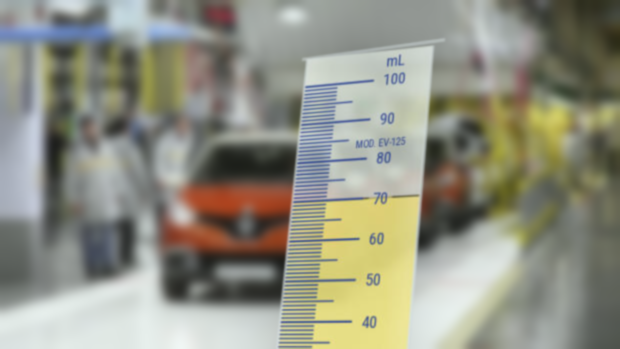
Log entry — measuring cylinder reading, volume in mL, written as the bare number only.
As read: 70
